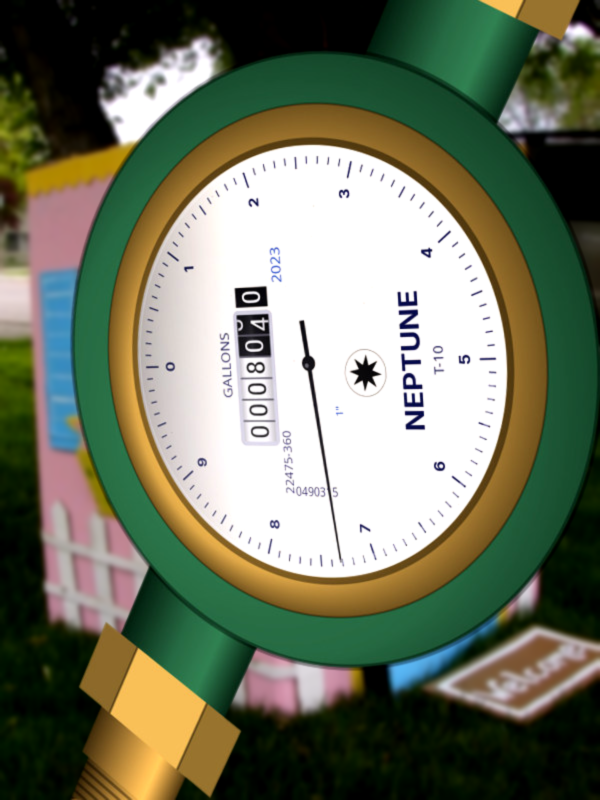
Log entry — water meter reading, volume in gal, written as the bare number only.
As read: 8037.3
